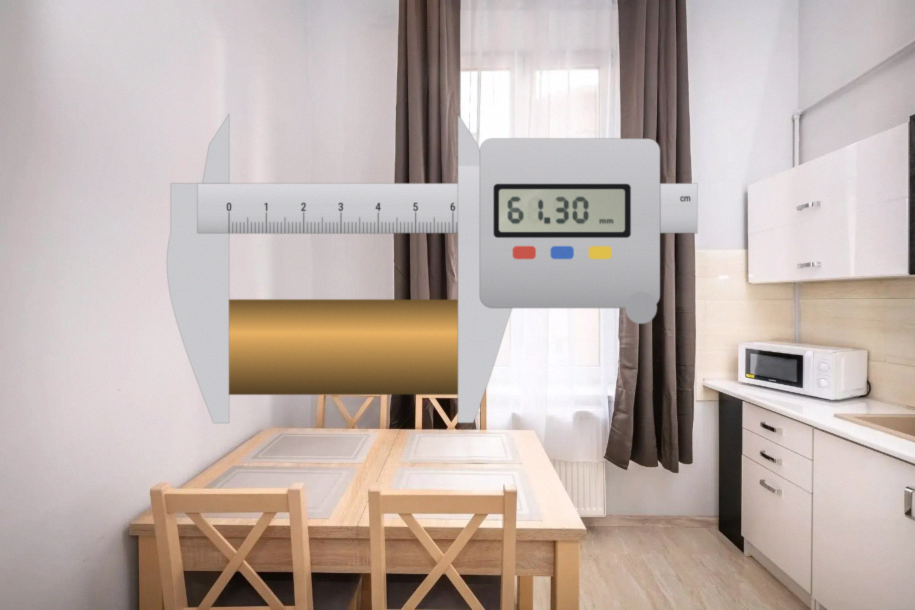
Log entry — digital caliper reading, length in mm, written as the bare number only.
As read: 61.30
